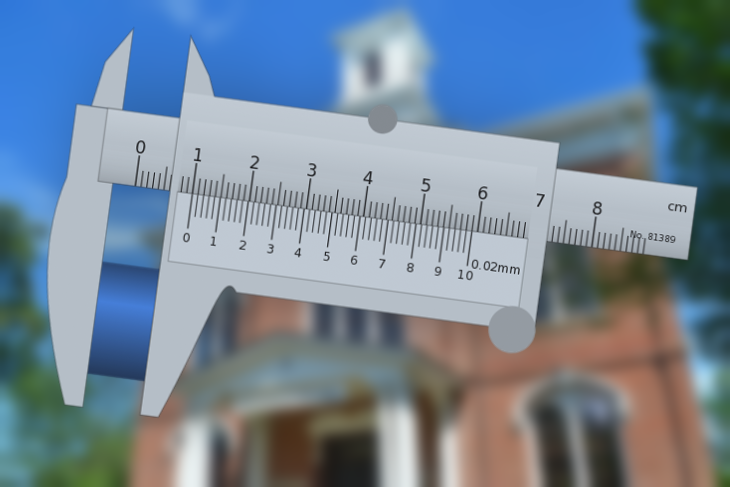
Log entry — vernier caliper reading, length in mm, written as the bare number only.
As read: 10.0
